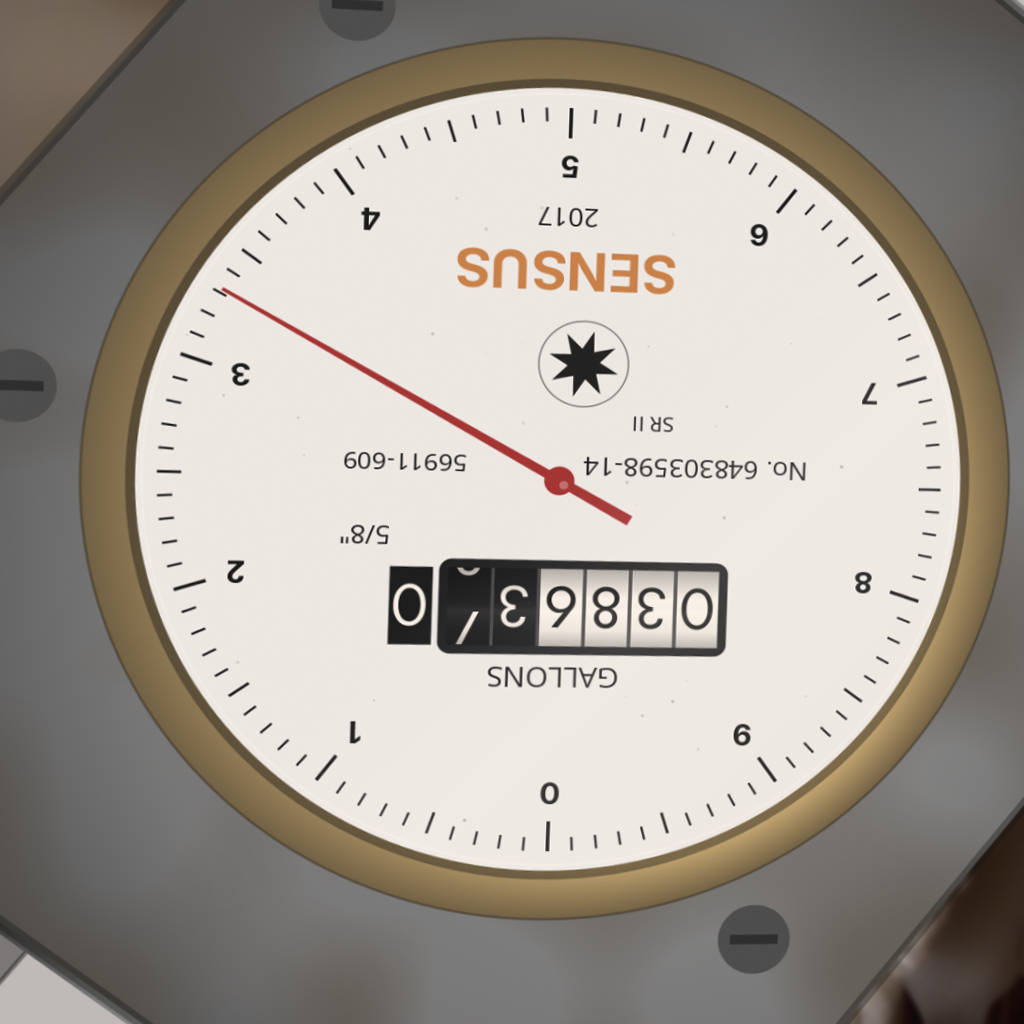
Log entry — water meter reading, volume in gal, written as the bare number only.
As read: 386373.3
